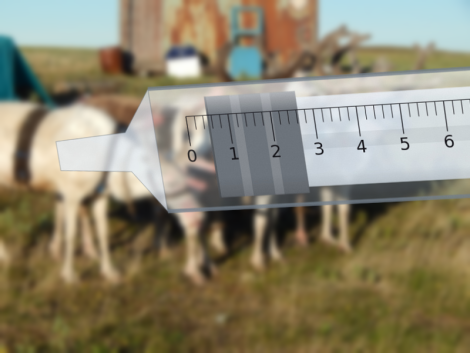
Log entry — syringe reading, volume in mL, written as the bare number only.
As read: 0.5
